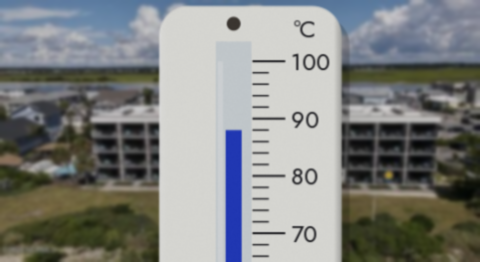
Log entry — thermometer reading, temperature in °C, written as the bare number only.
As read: 88
